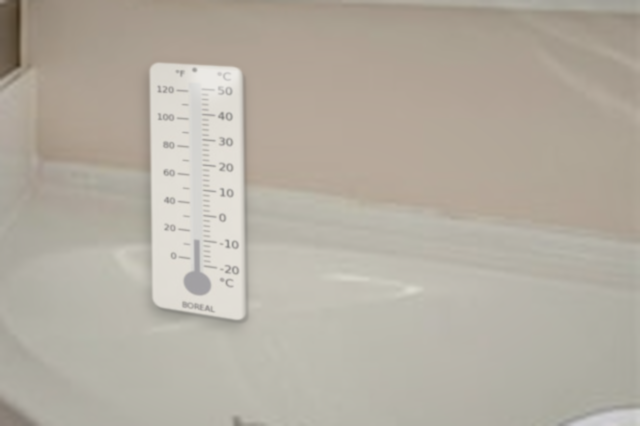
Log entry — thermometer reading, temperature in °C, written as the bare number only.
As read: -10
